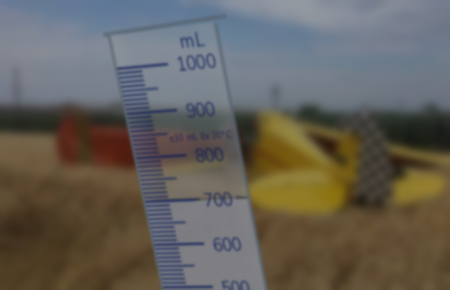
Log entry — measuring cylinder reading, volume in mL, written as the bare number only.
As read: 700
